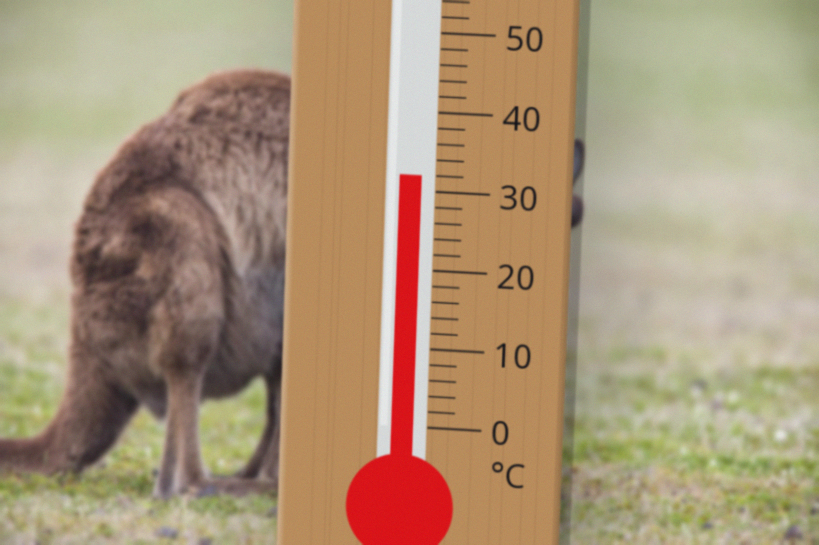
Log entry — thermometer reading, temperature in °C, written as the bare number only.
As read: 32
